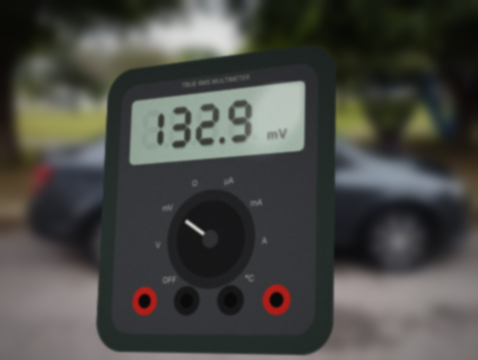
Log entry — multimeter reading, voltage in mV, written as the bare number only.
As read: 132.9
